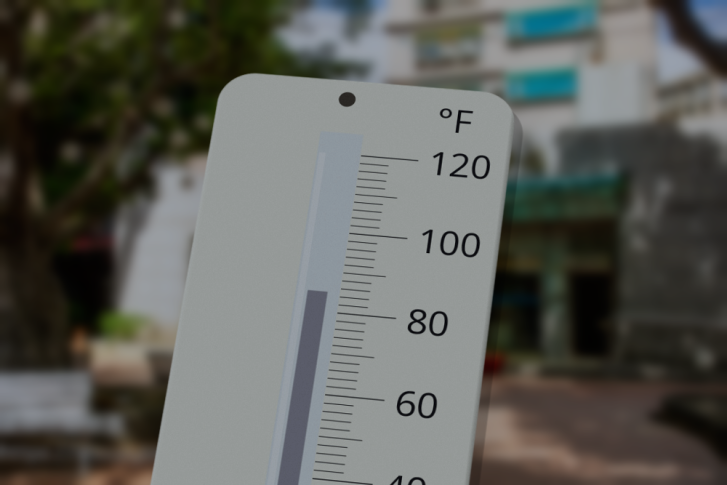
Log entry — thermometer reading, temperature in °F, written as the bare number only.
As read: 85
